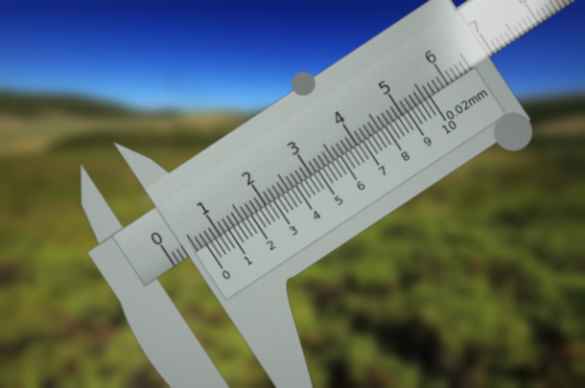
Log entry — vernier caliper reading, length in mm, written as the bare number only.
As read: 7.0
